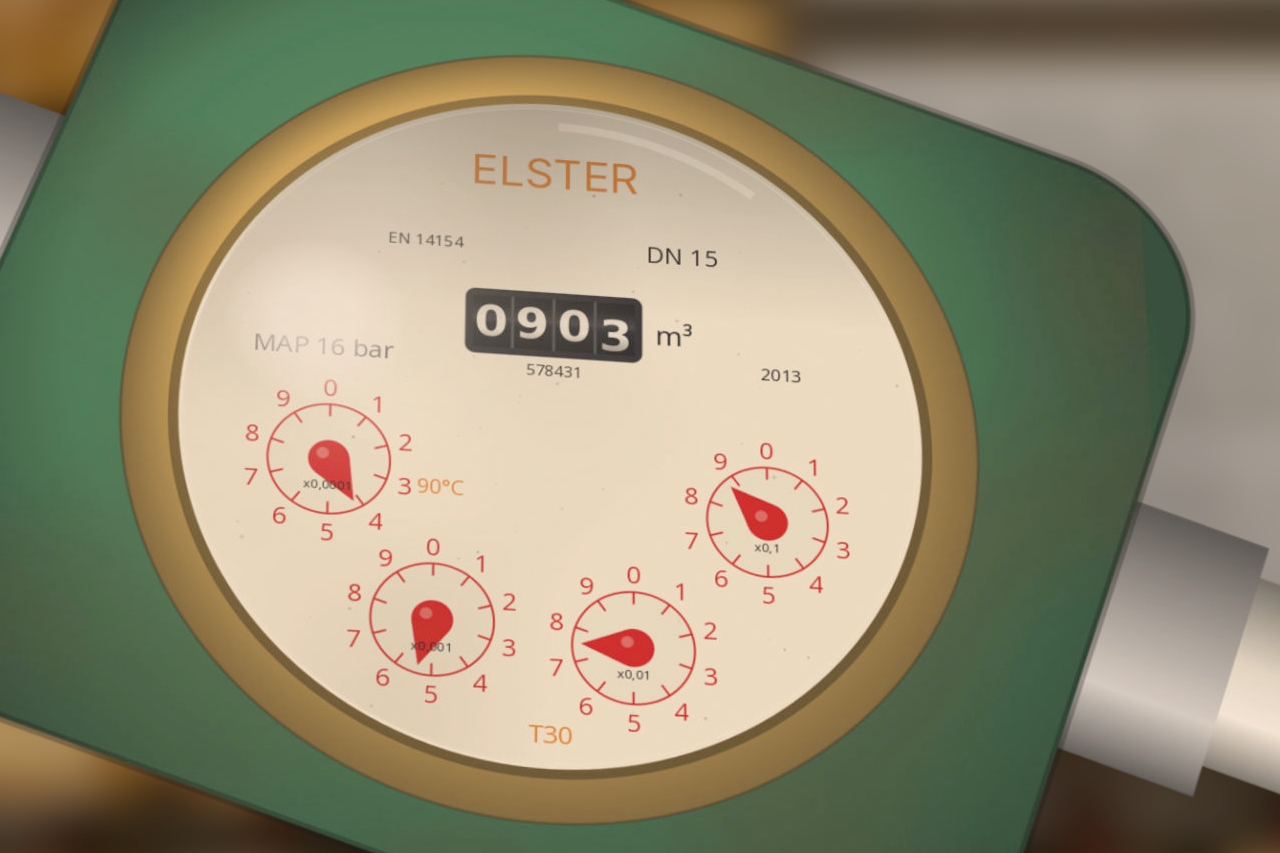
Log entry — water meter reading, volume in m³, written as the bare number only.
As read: 902.8754
